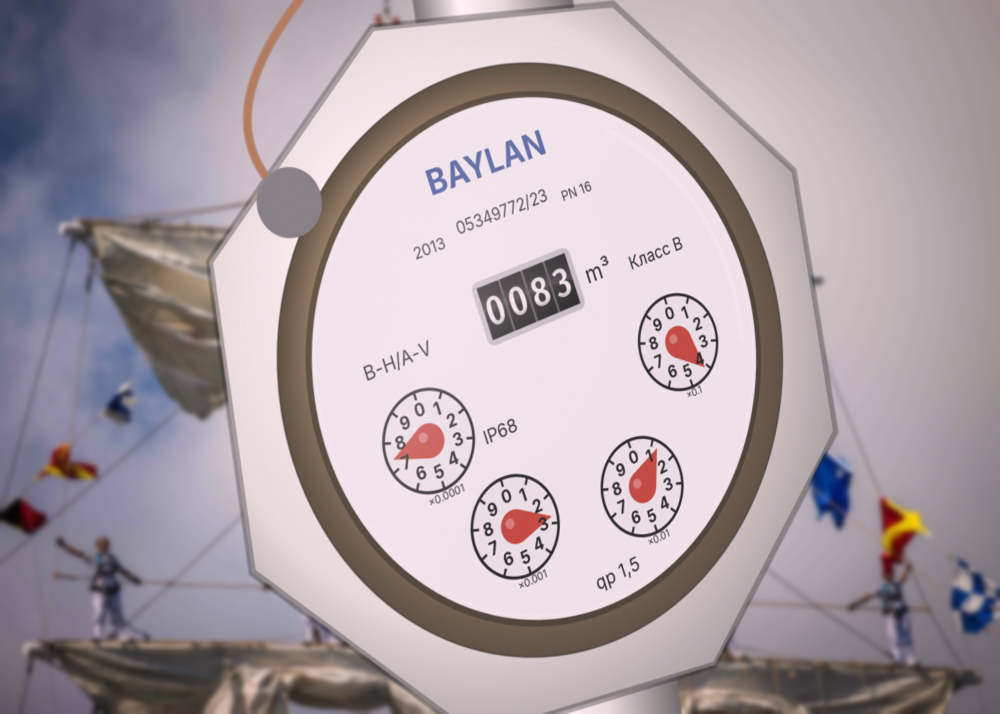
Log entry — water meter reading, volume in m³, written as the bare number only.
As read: 83.4127
